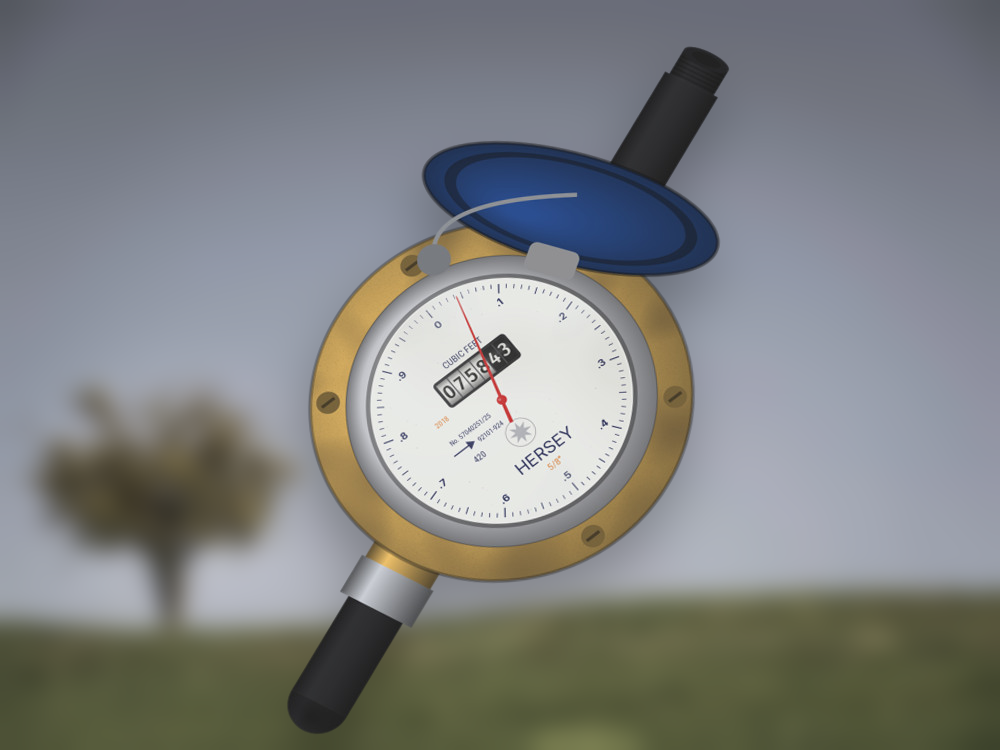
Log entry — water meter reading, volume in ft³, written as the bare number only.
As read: 75843.04
